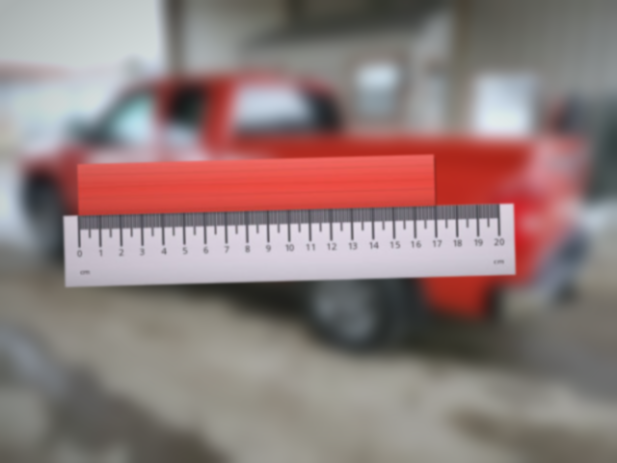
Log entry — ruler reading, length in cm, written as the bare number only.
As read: 17
